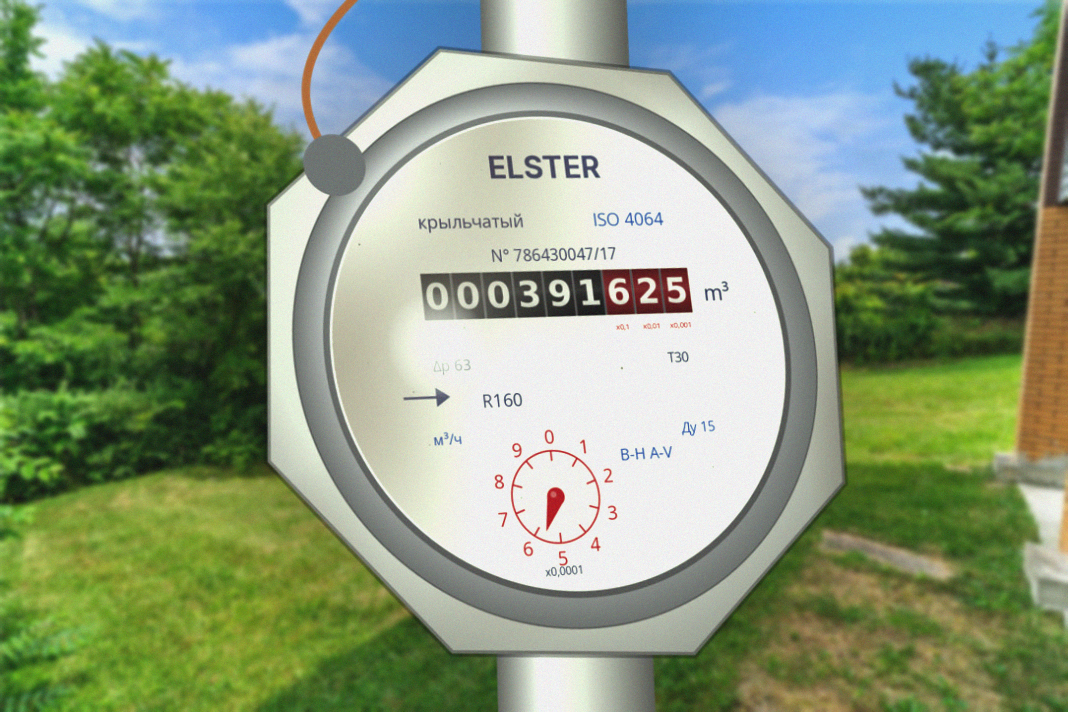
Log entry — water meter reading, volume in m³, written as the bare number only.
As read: 391.6255
